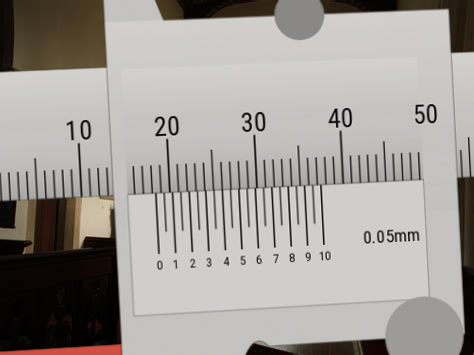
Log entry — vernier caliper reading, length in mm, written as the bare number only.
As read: 18.4
